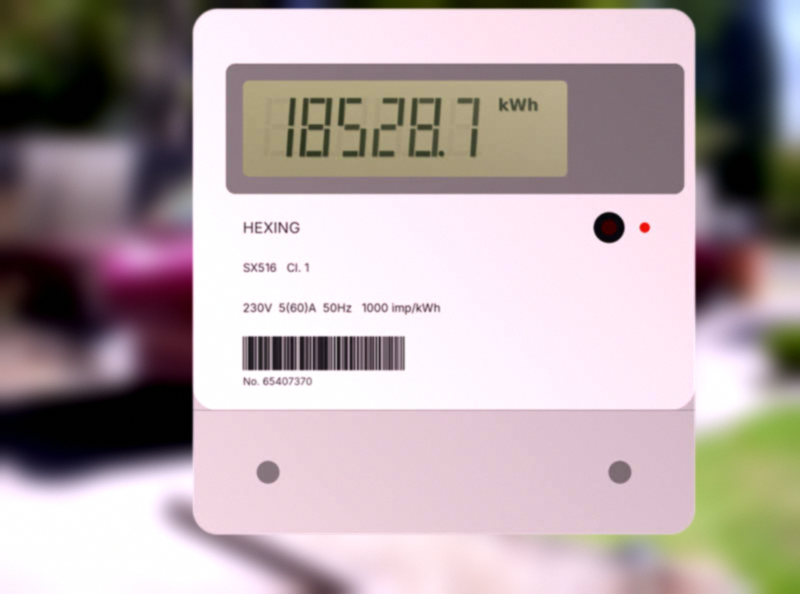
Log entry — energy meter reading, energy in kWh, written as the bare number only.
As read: 18528.7
